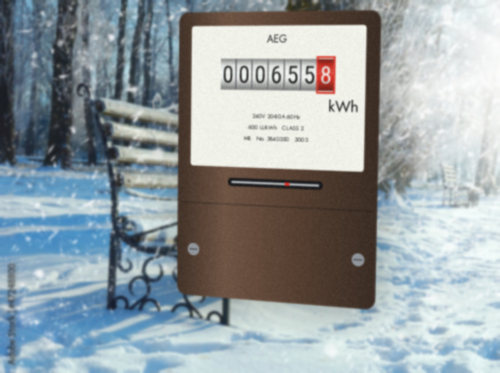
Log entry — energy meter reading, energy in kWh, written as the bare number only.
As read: 655.8
